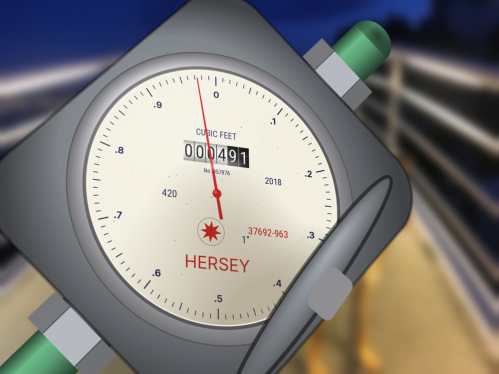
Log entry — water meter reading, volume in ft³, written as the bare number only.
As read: 490.97
